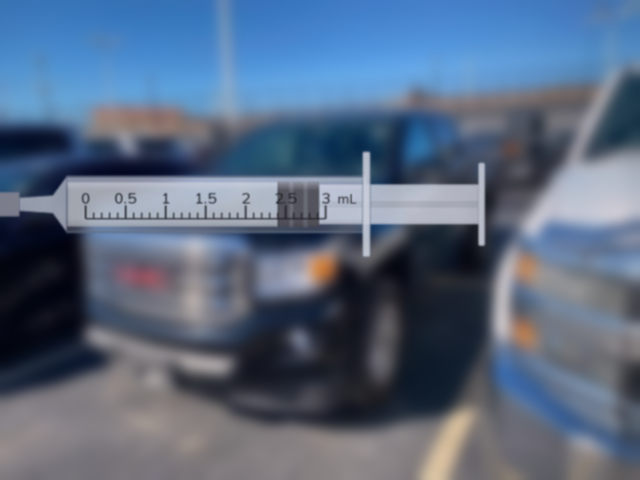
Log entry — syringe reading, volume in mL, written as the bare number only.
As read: 2.4
